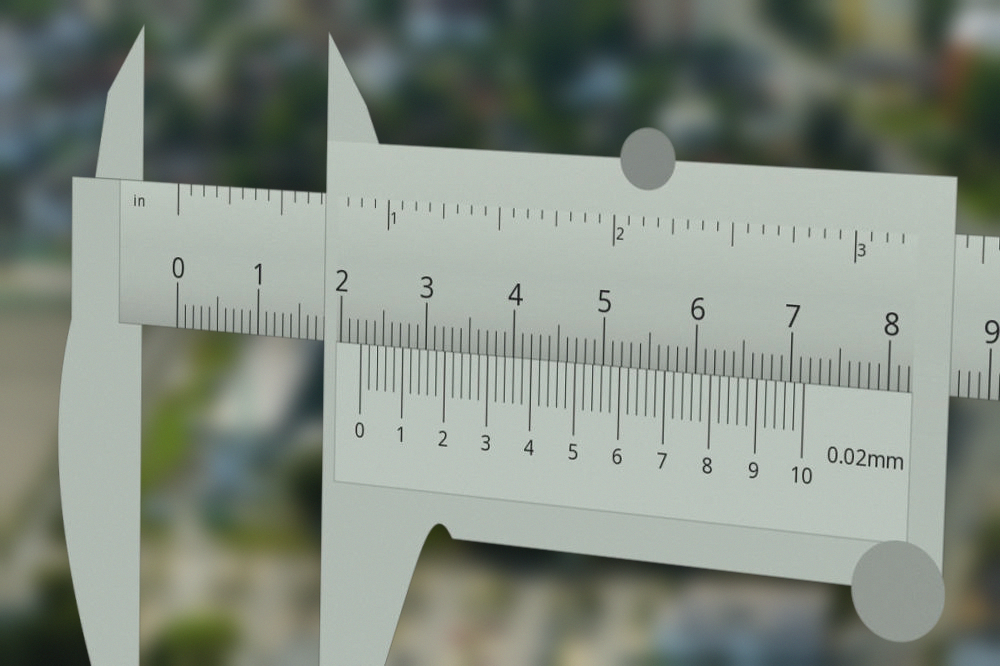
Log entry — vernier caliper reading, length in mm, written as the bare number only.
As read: 22.4
